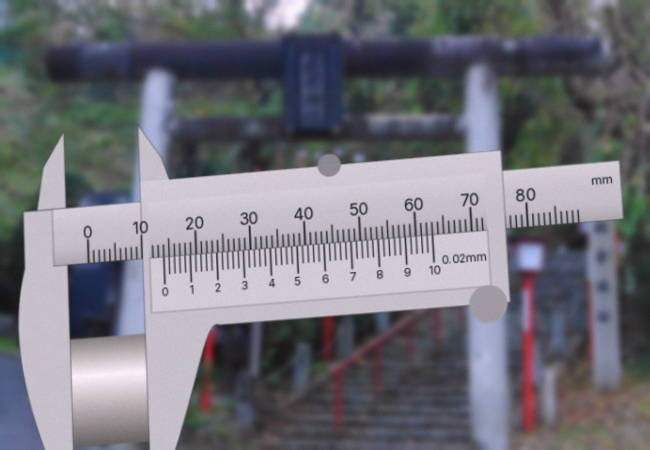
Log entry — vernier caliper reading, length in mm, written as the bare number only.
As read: 14.0
